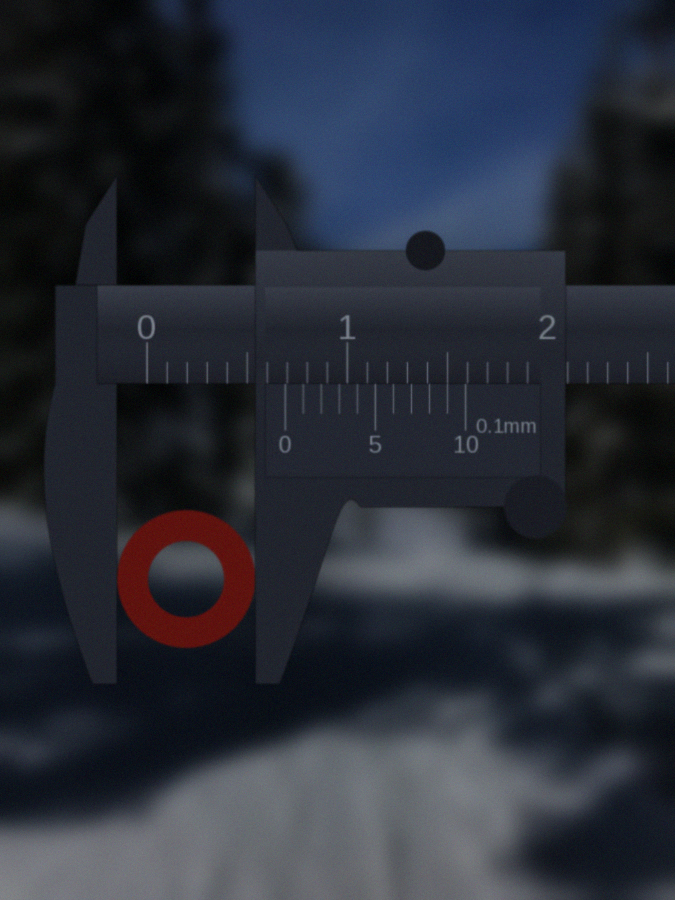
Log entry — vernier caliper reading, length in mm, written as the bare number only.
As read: 6.9
